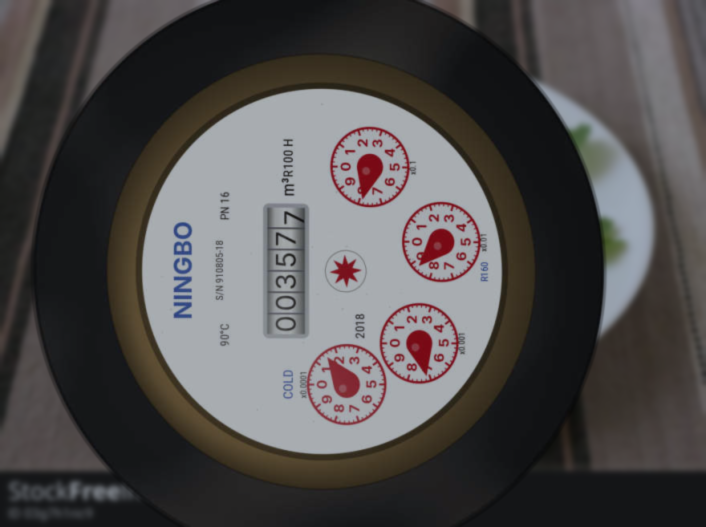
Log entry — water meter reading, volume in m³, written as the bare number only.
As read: 3576.7871
